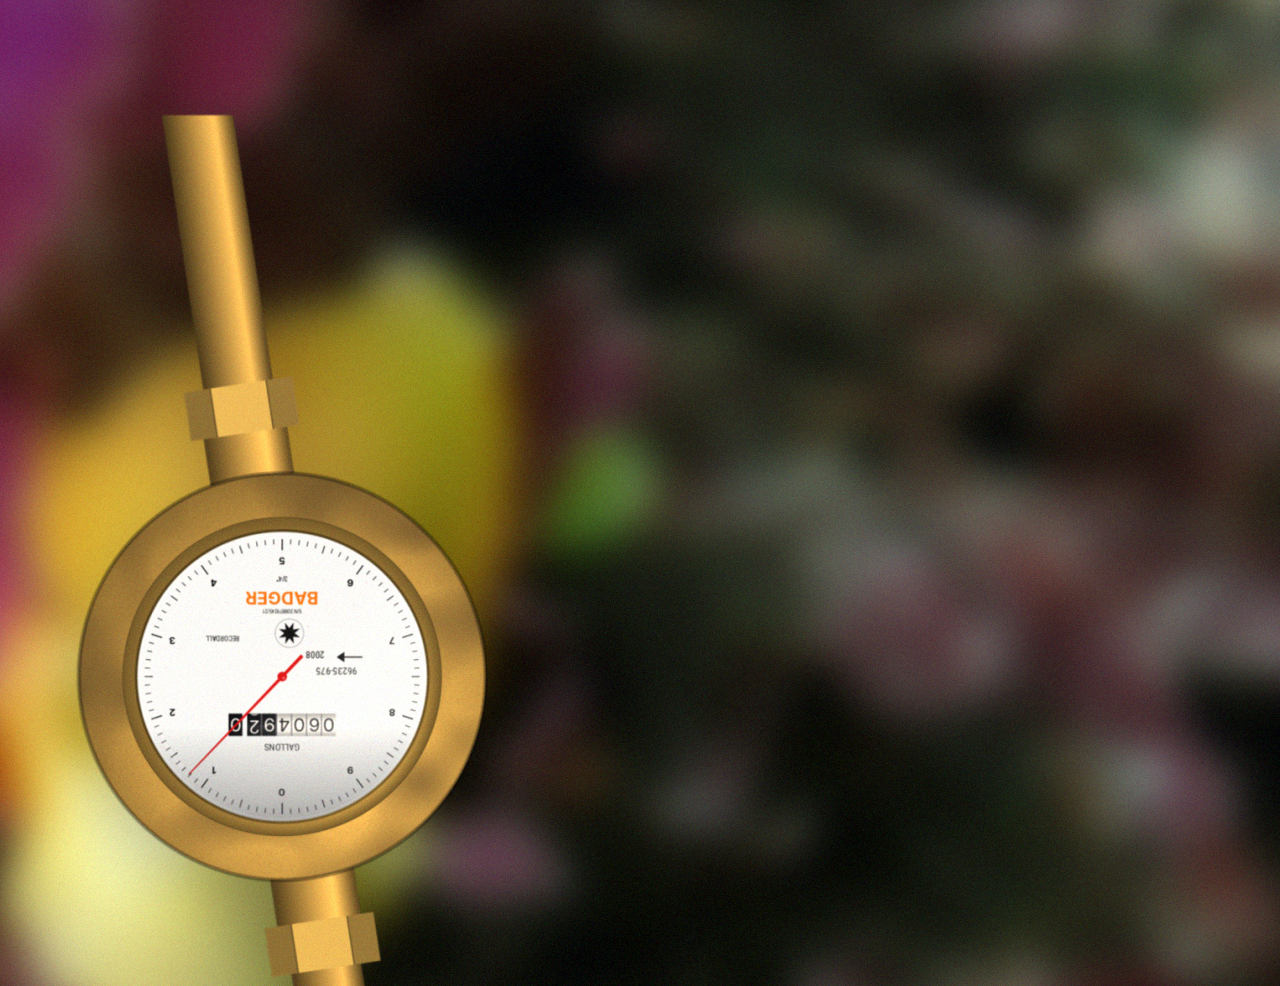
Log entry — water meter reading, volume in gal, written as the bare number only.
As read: 604921.2
